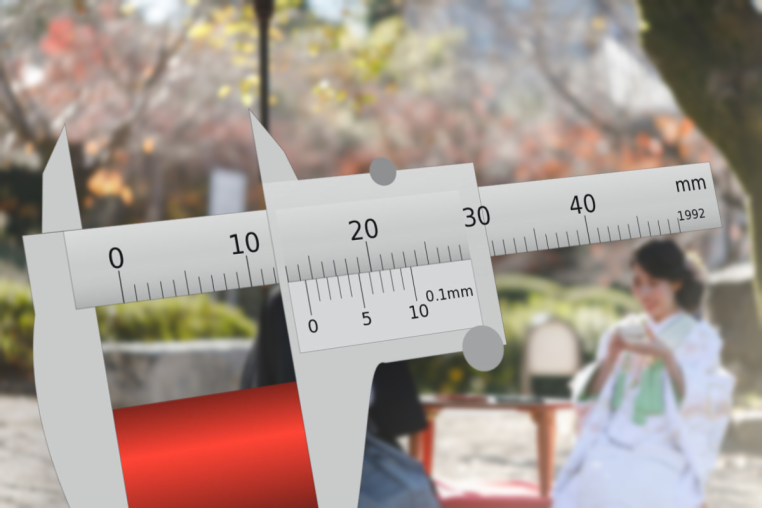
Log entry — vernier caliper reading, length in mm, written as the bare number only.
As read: 14.4
